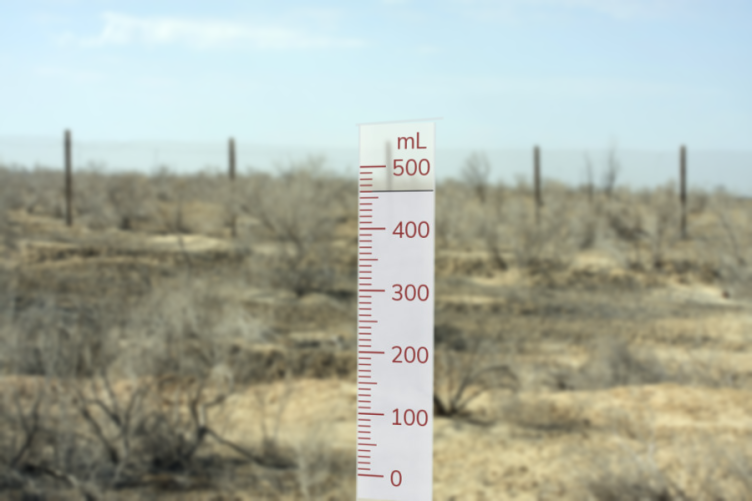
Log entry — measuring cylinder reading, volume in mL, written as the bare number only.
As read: 460
